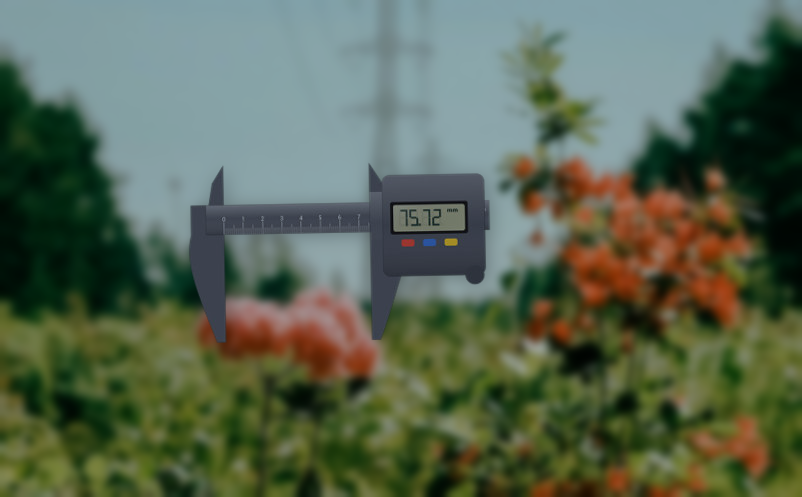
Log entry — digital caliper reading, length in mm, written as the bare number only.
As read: 75.72
